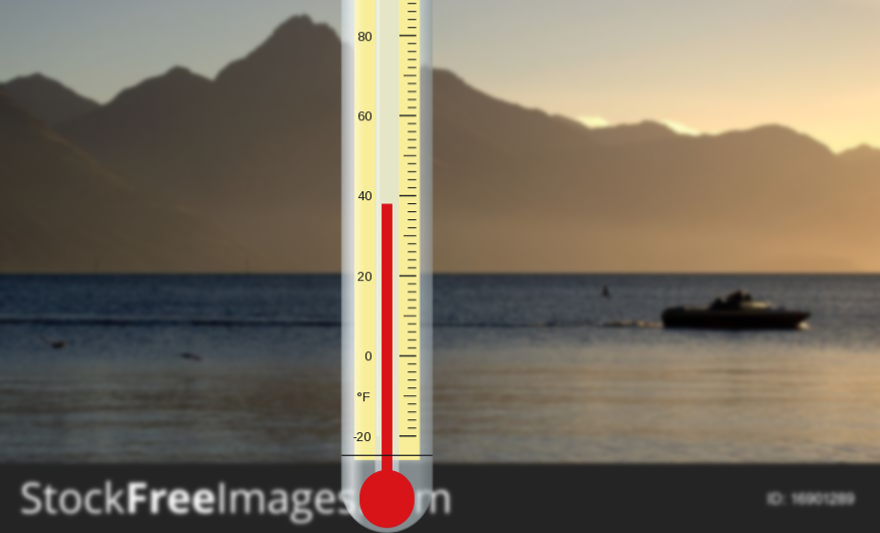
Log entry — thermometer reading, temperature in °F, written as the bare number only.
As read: 38
